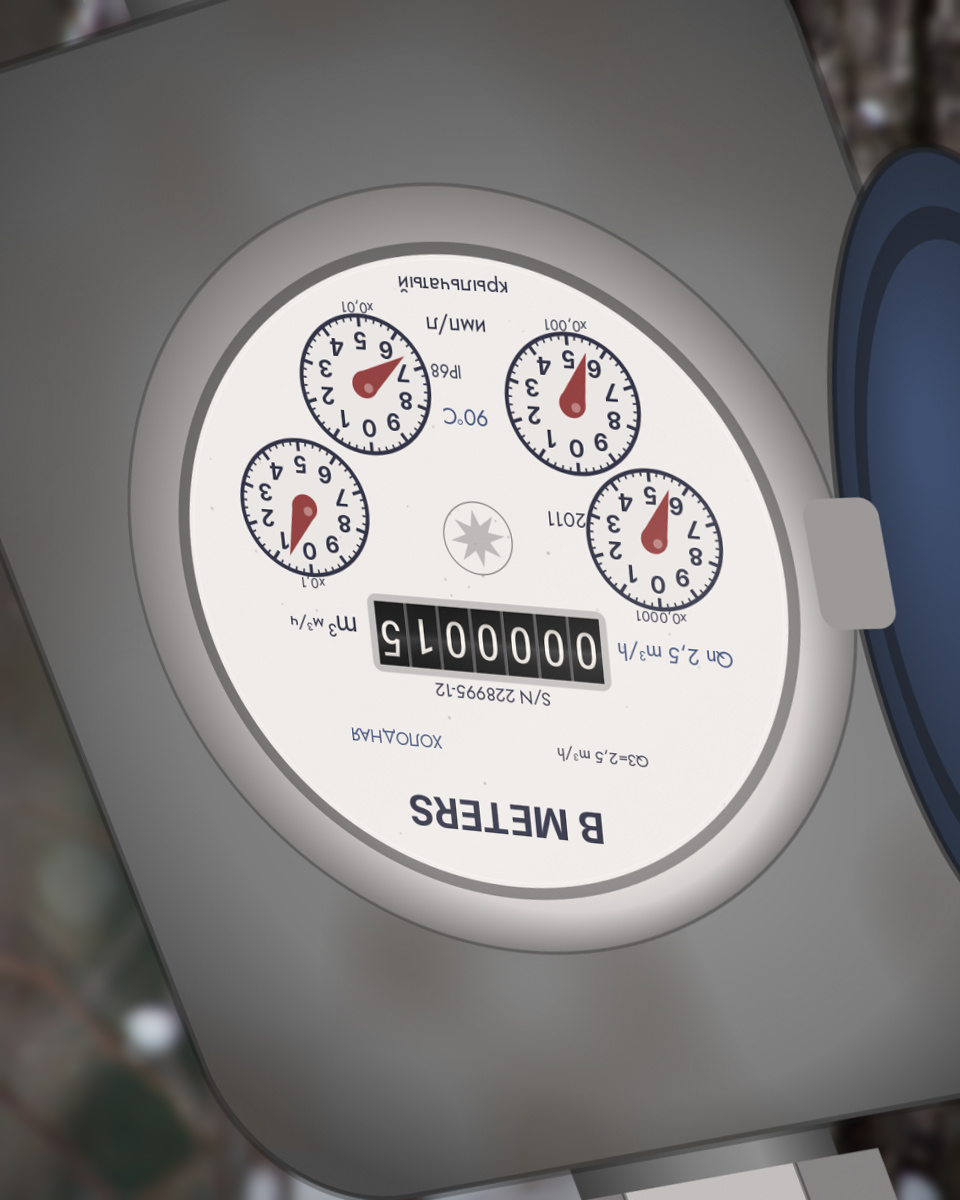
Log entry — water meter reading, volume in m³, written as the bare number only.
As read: 15.0655
